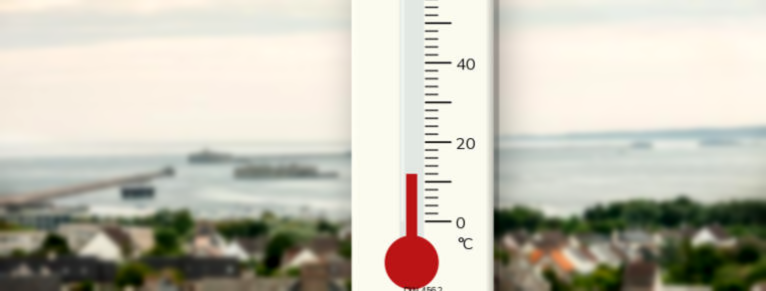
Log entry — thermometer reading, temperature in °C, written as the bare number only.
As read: 12
